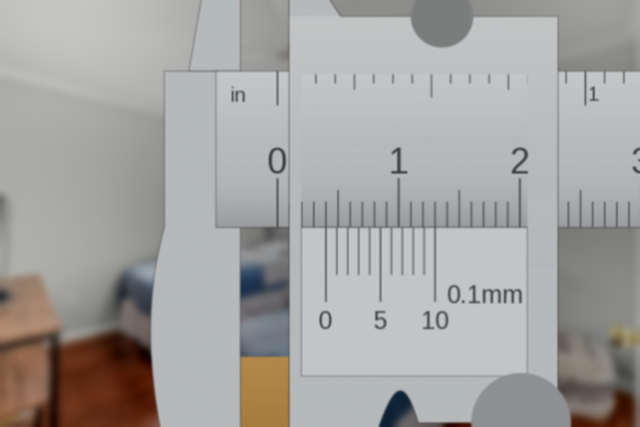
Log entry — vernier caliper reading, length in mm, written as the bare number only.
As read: 4.0
